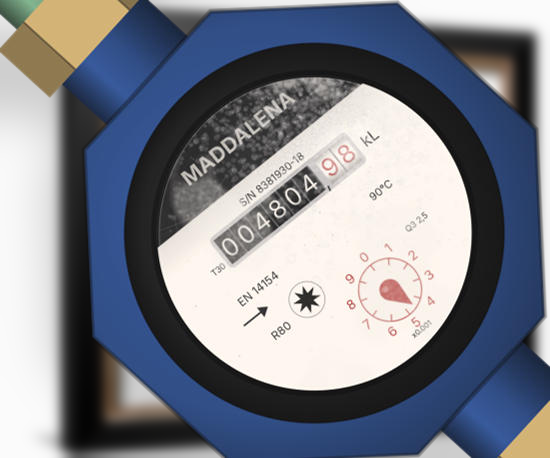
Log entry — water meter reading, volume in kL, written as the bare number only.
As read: 4804.984
